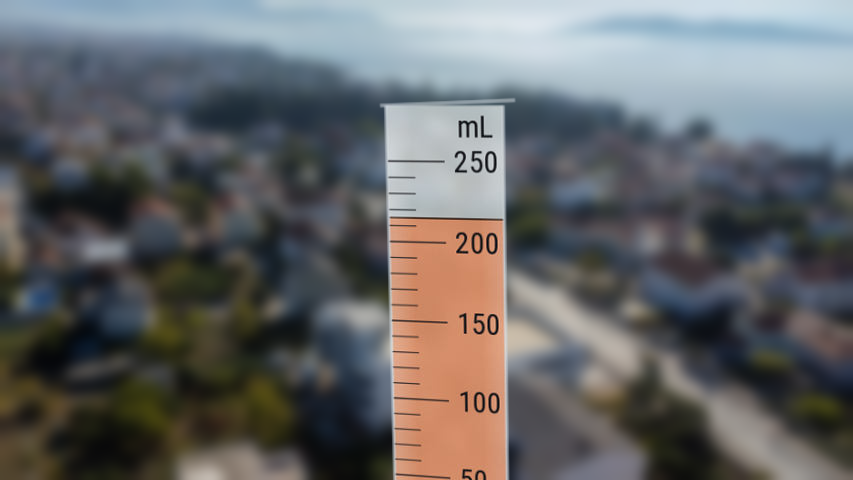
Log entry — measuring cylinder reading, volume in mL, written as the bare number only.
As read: 215
